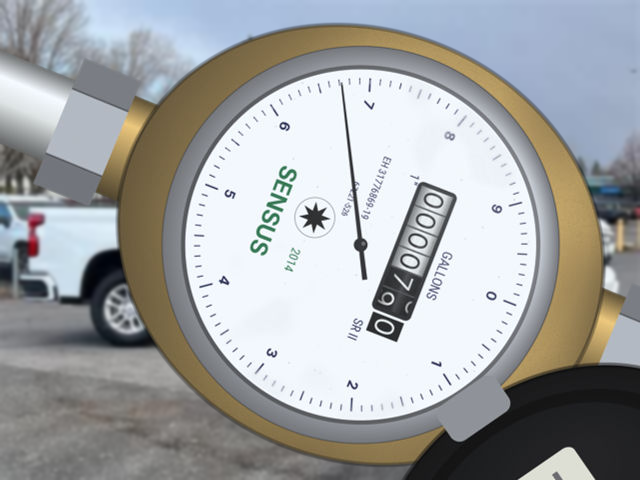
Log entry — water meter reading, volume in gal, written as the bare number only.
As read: 786.7
